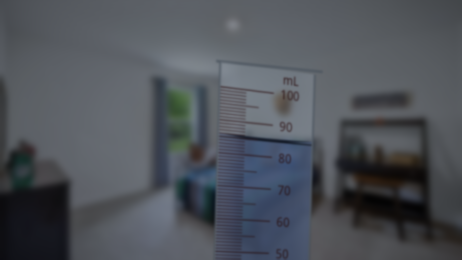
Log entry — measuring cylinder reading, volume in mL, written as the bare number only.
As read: 85
